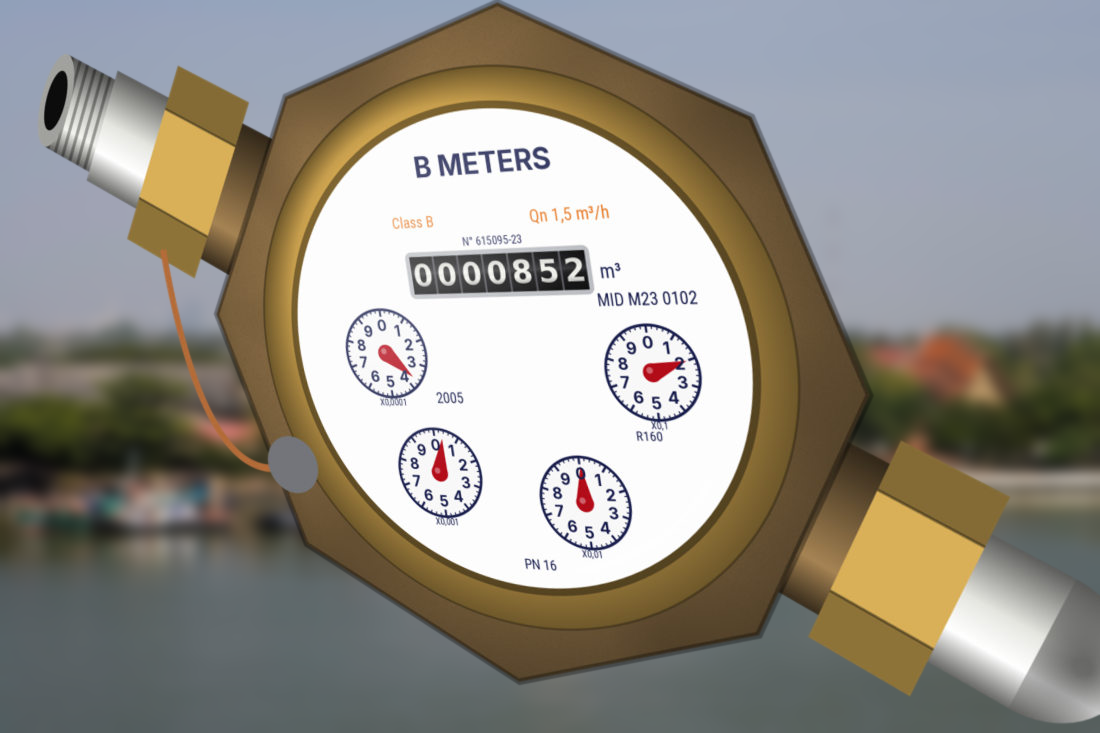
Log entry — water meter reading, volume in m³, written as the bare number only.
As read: 852.2003
